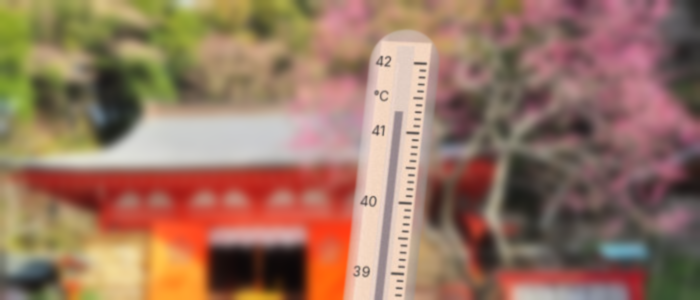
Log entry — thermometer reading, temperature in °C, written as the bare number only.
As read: 41.3
